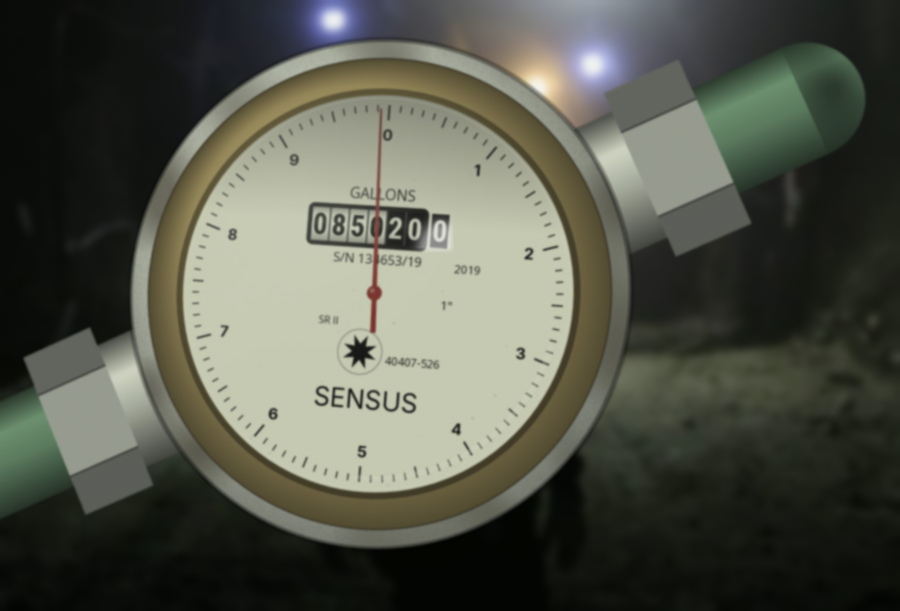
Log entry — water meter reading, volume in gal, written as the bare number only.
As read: 850199.9
